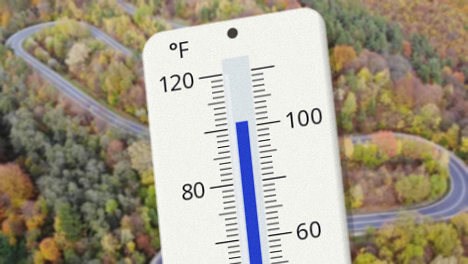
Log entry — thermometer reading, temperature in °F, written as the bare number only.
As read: 102
